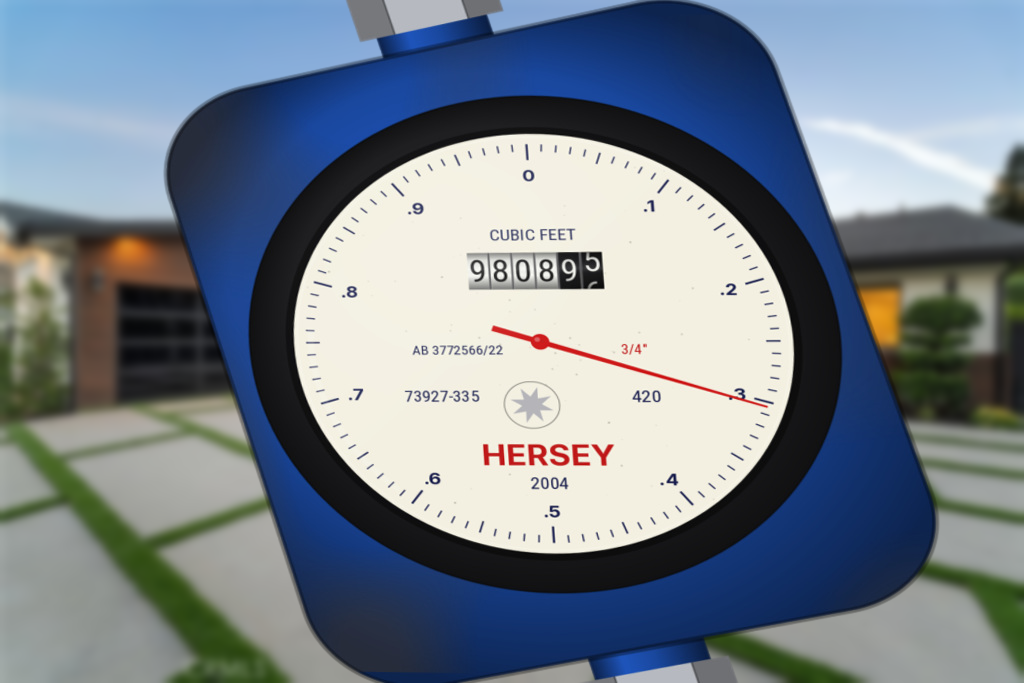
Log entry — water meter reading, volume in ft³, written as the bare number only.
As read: 980895.30
